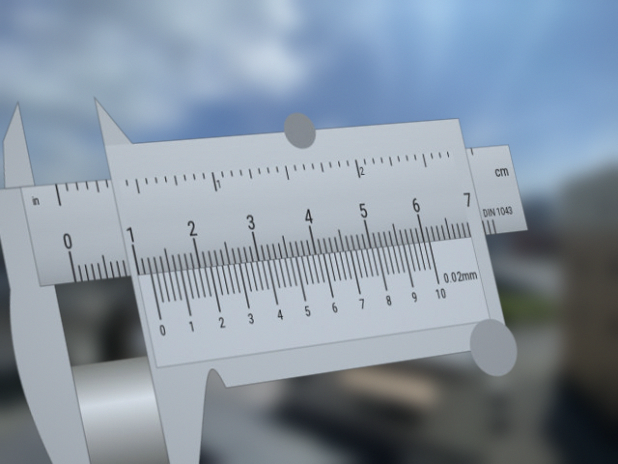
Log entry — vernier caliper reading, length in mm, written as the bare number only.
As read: 12.0
